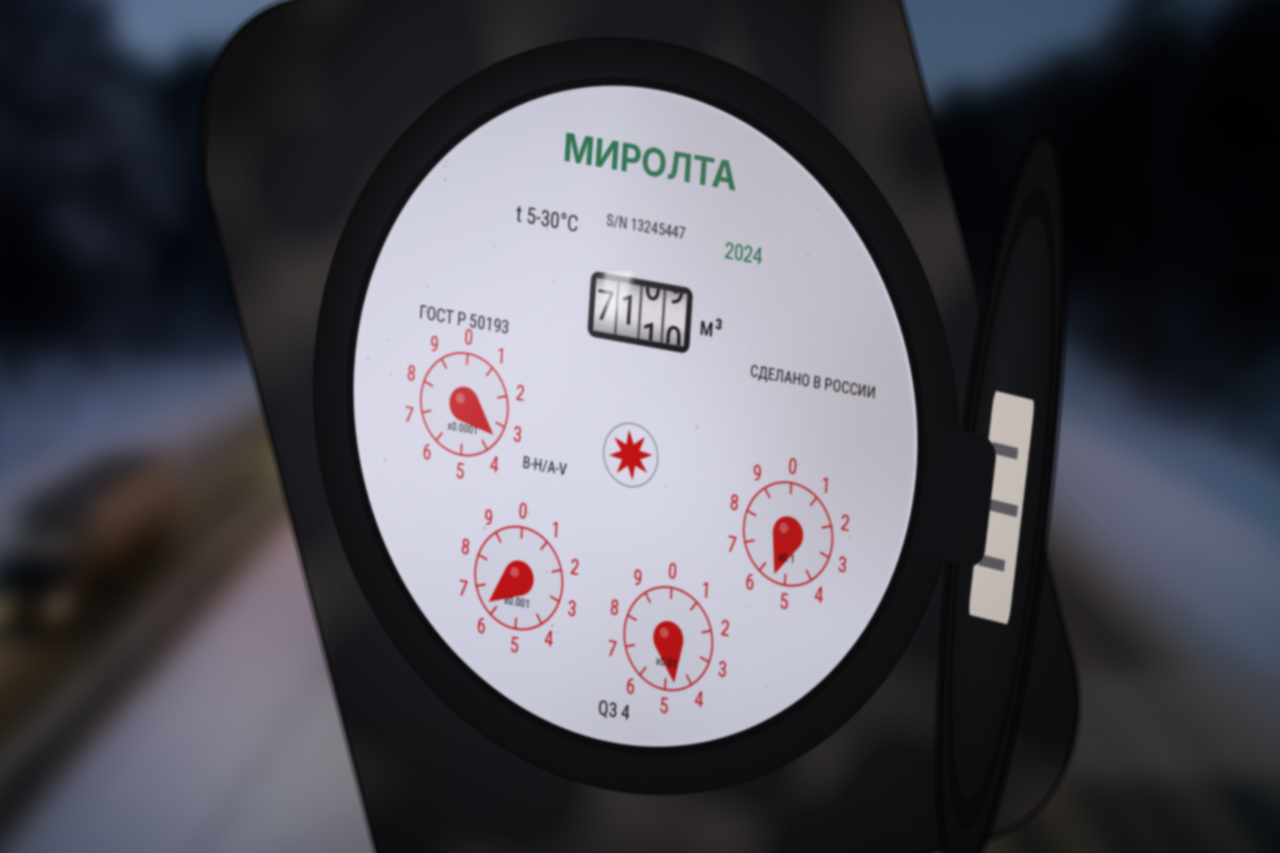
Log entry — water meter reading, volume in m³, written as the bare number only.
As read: 7109.5463
